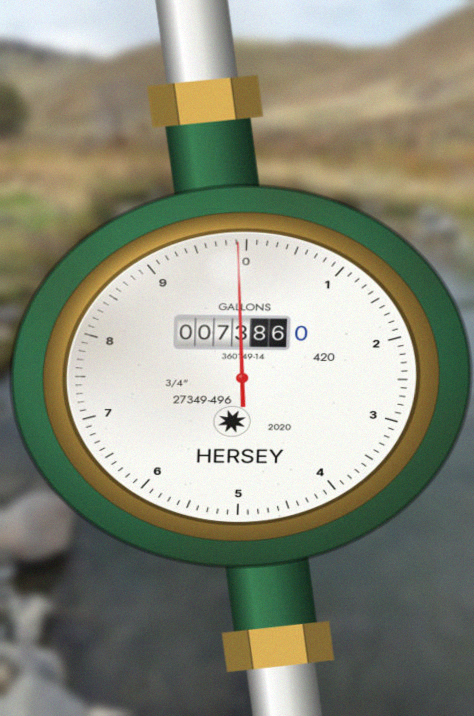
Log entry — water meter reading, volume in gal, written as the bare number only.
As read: 73859.9
